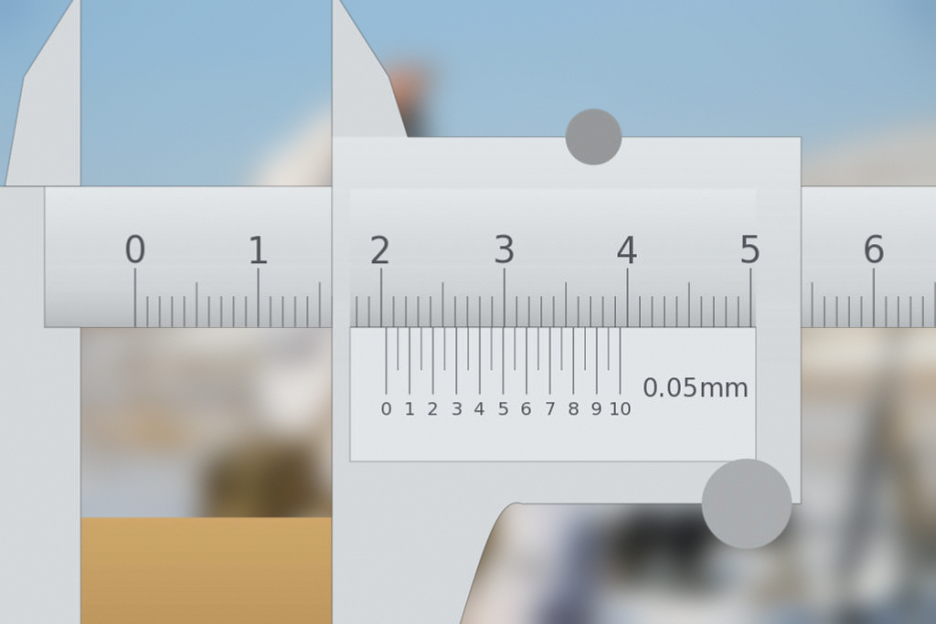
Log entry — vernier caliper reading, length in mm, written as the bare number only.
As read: 20.4
